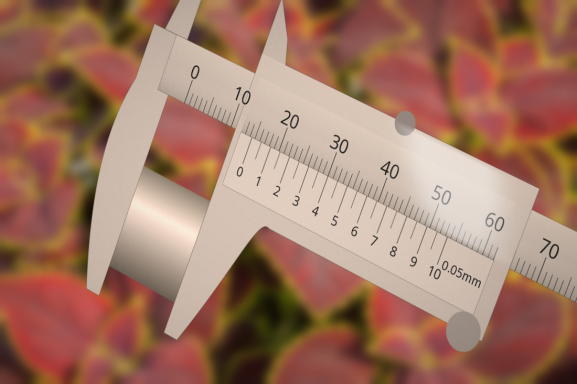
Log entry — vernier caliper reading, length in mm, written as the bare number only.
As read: 14.4
